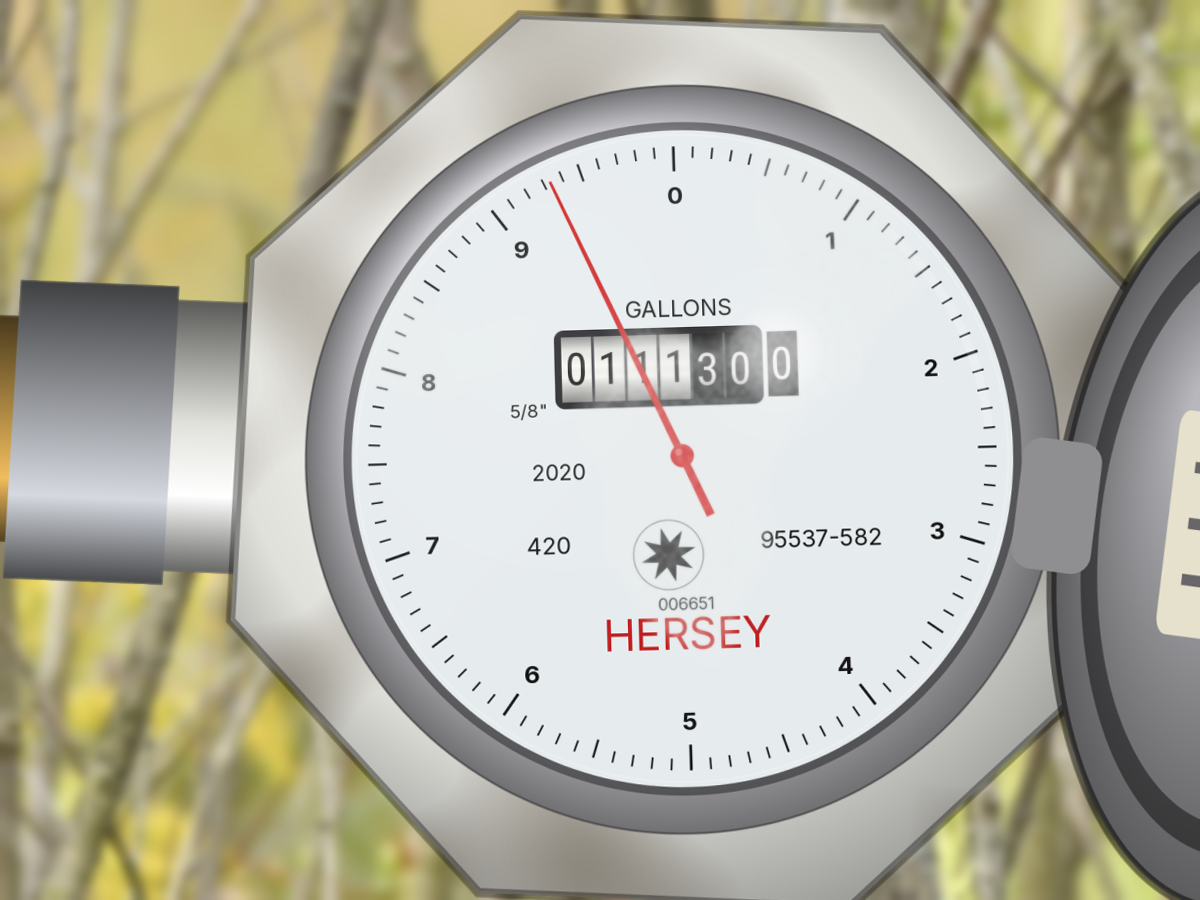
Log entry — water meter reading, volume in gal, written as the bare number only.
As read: 111299.3
